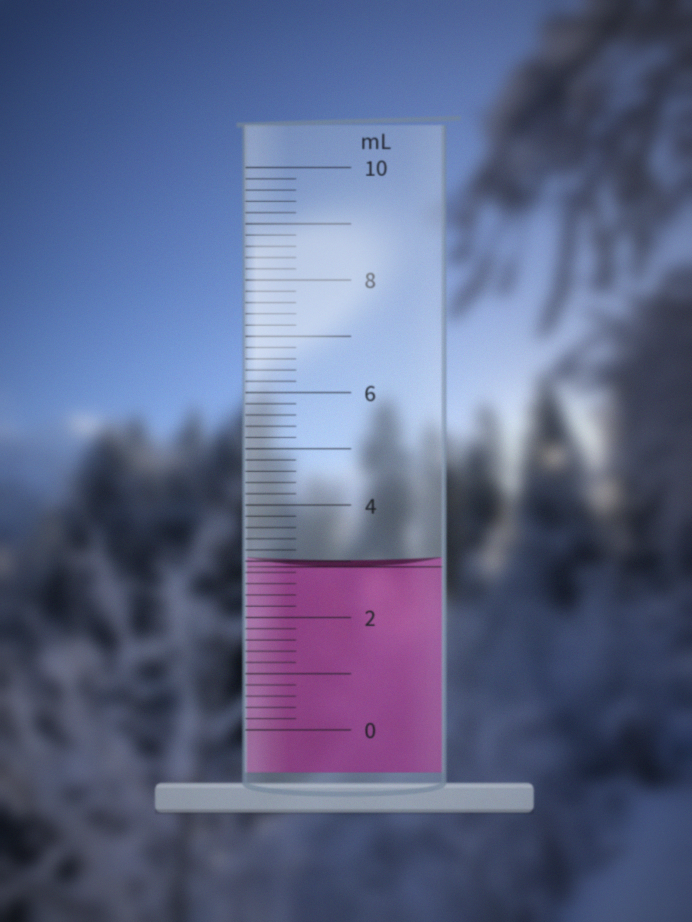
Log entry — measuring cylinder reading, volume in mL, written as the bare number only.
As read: 2.9
